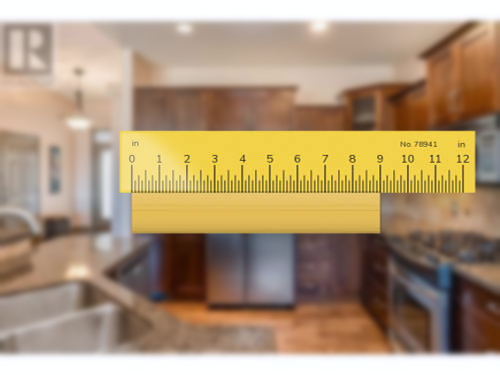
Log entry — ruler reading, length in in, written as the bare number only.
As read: 9
